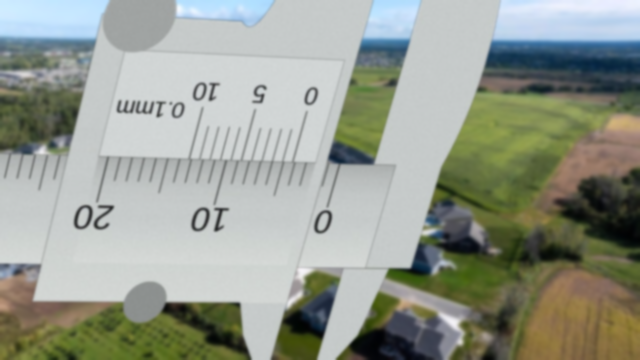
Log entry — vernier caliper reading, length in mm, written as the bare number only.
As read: 4.2
